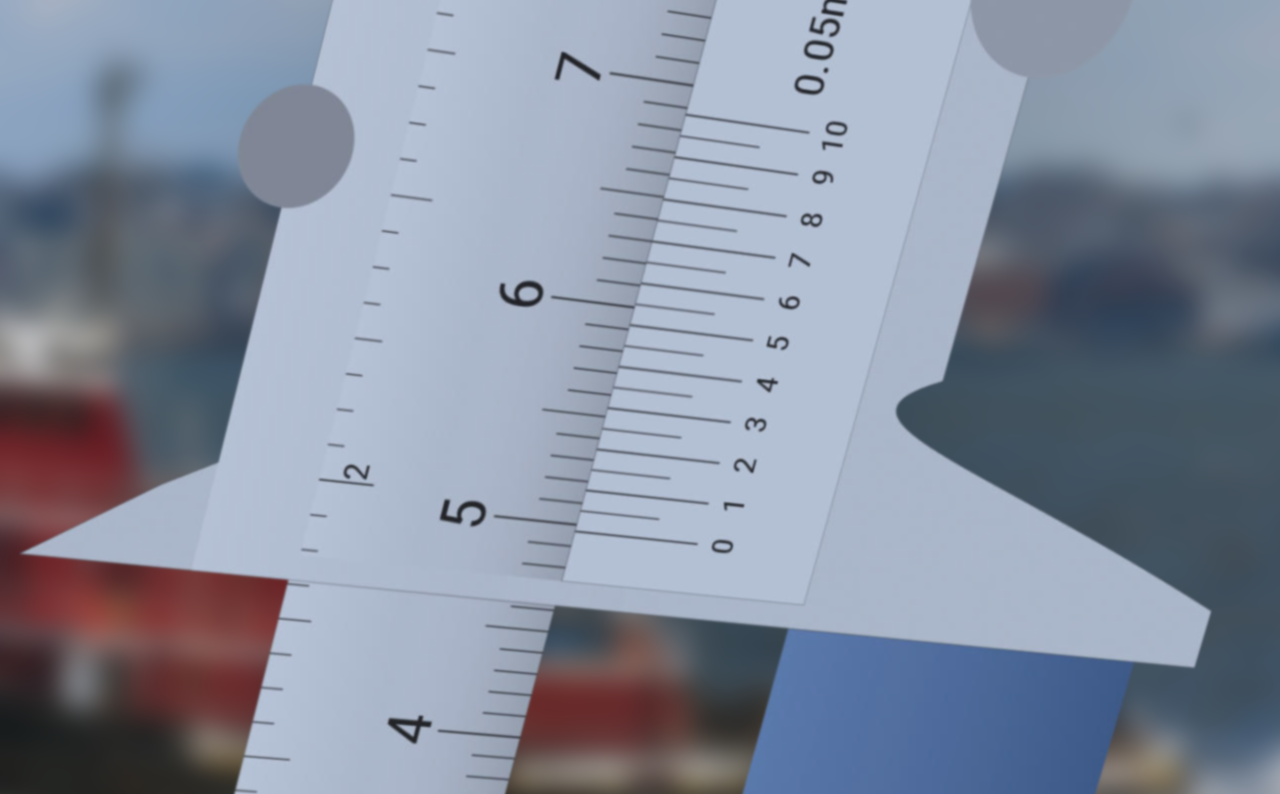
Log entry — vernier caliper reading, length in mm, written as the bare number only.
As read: 49.7
